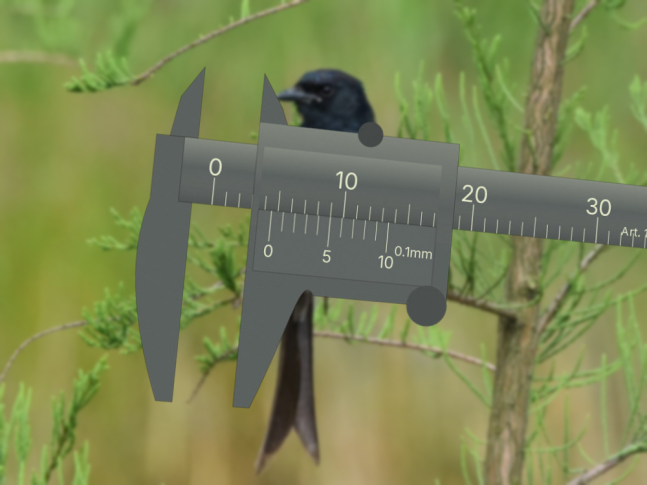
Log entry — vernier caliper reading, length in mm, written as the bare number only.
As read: 4.5
